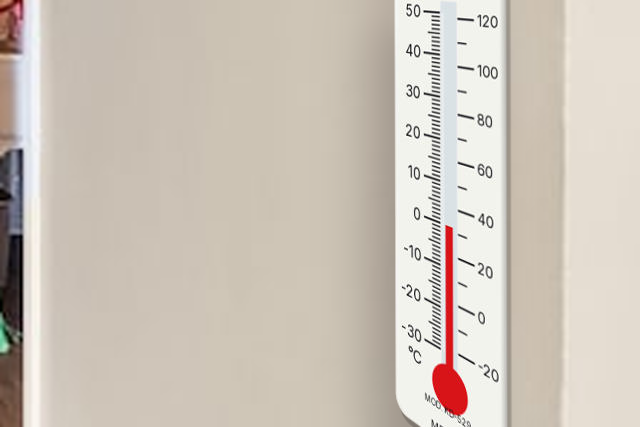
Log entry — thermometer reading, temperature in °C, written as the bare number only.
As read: 0
